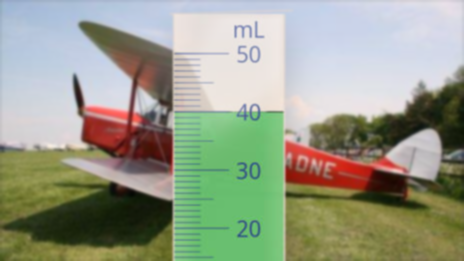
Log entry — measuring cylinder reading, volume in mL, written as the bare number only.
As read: 40
